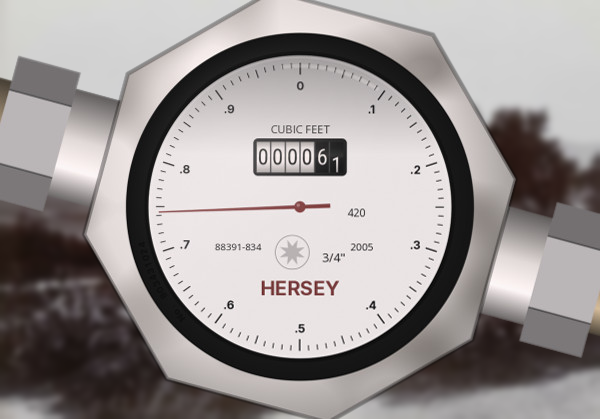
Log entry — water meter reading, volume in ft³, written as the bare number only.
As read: 60.74
